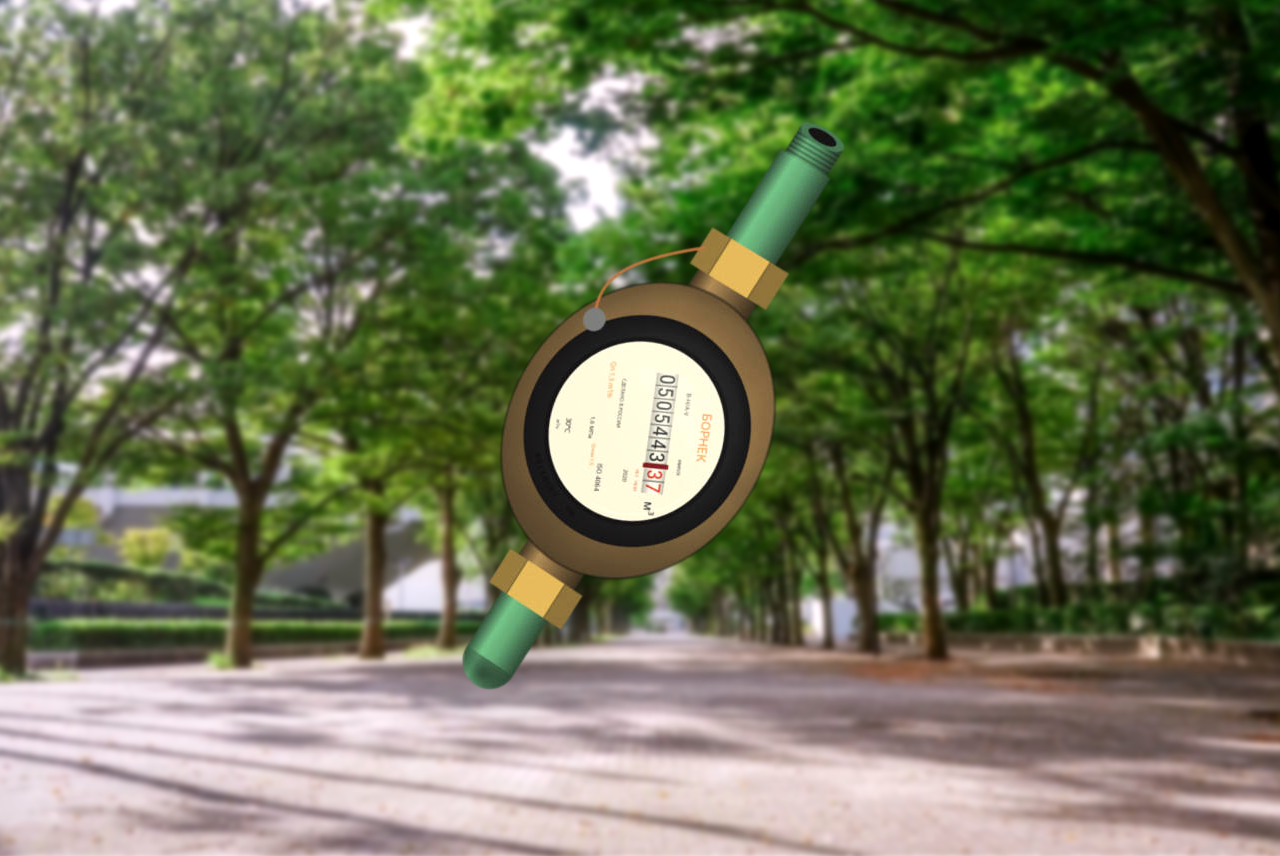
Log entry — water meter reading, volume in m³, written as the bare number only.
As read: 505443.37
